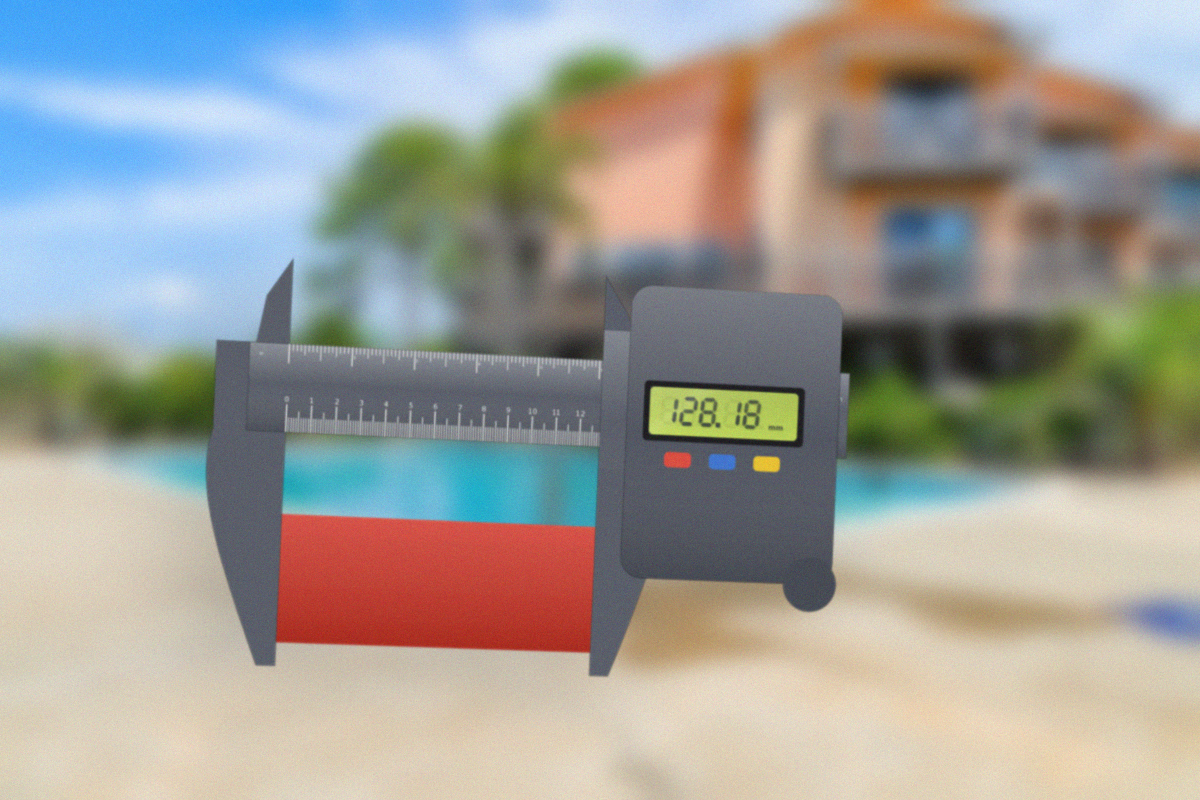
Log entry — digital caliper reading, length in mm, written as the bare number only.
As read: 128.18
